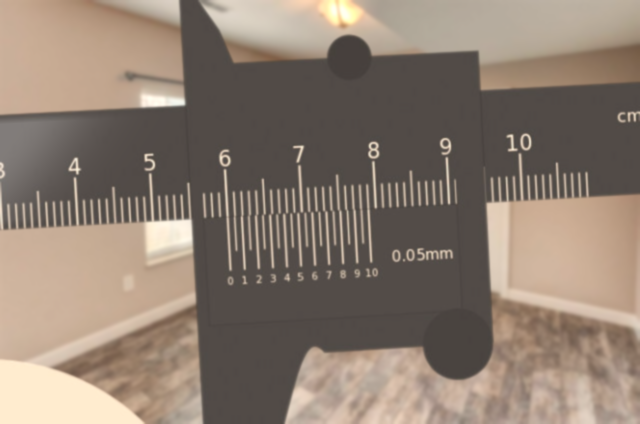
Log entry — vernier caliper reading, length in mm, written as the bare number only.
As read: 60.0
